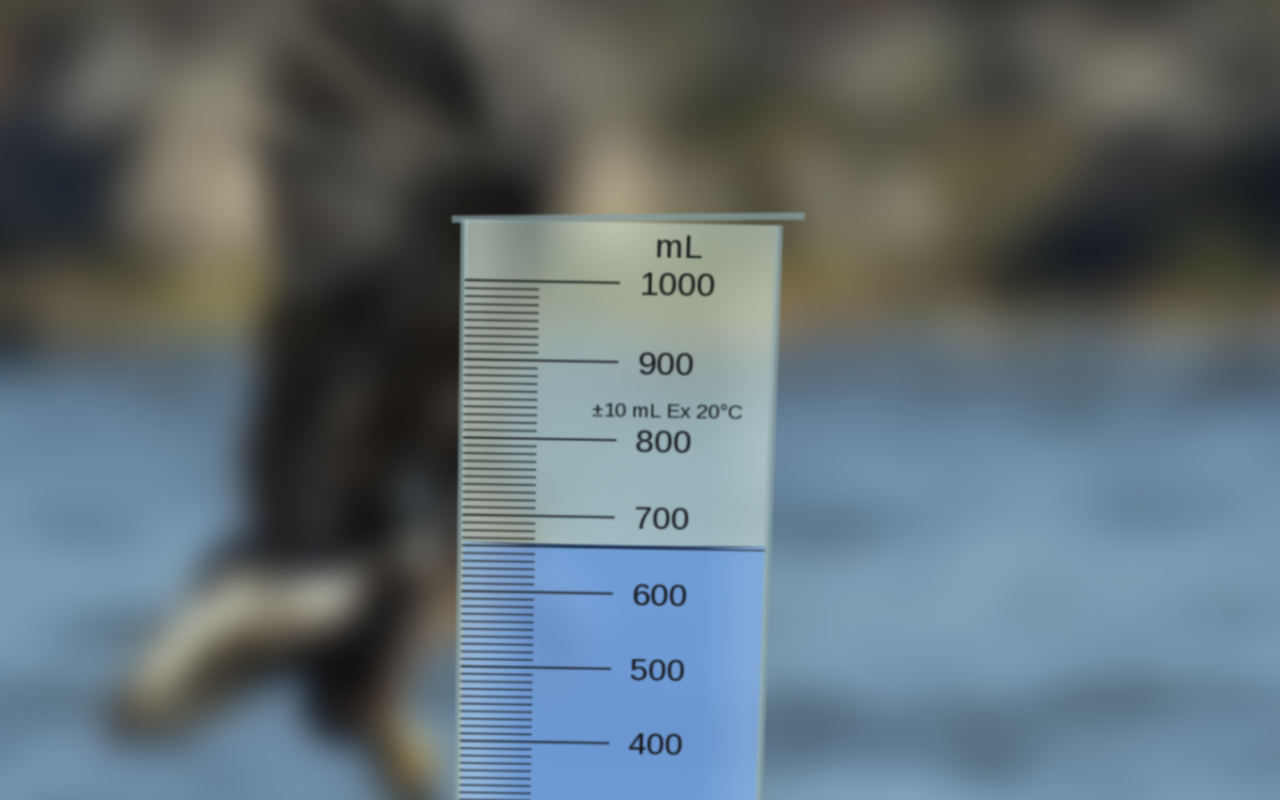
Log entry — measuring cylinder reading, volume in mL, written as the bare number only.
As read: 660
